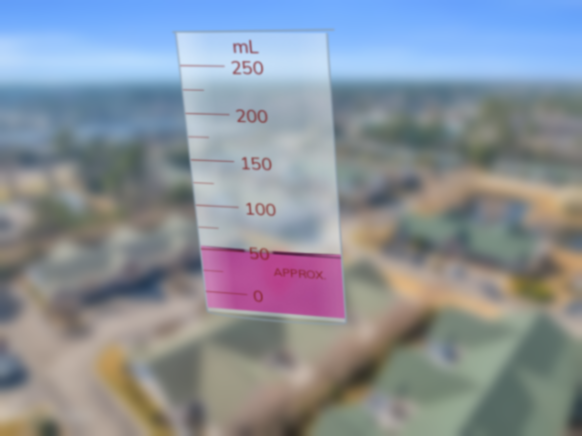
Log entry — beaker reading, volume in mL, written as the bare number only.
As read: 50
